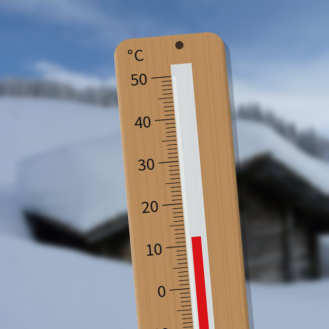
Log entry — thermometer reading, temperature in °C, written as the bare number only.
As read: 12
